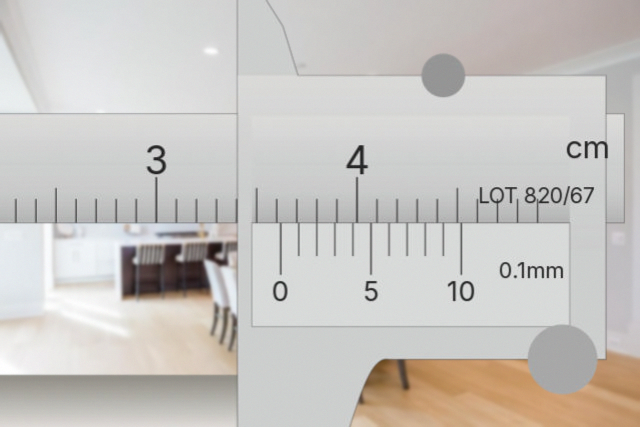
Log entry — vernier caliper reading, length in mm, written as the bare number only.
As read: 36.2
